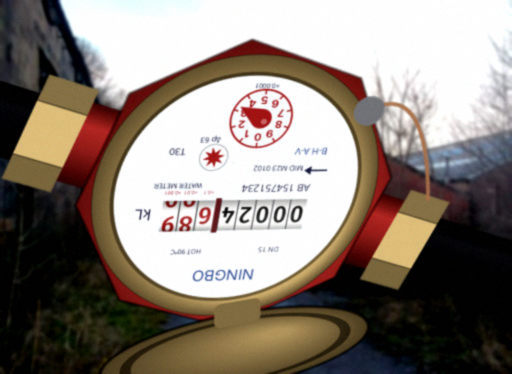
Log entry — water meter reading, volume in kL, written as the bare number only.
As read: 24.6893
